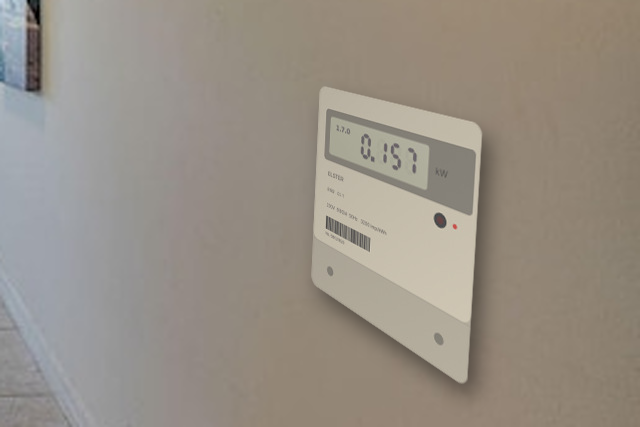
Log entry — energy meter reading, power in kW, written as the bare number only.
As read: 0.157
